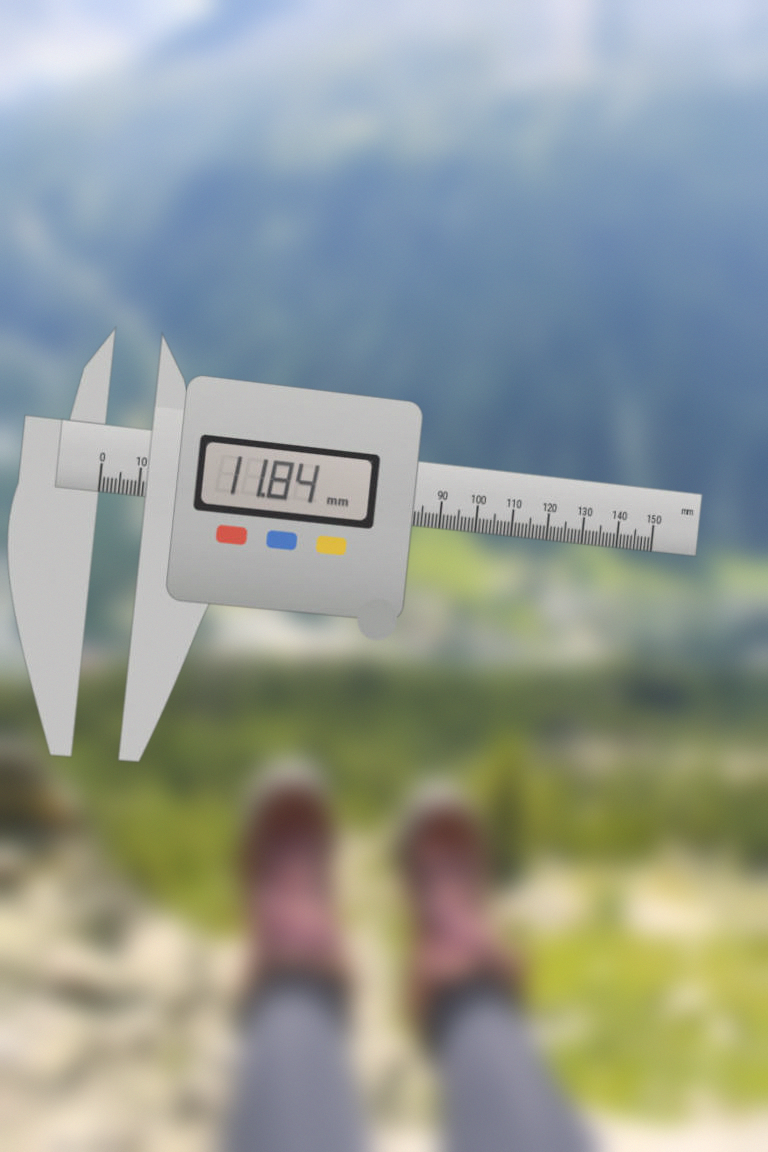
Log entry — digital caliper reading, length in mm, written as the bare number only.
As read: 11.84
